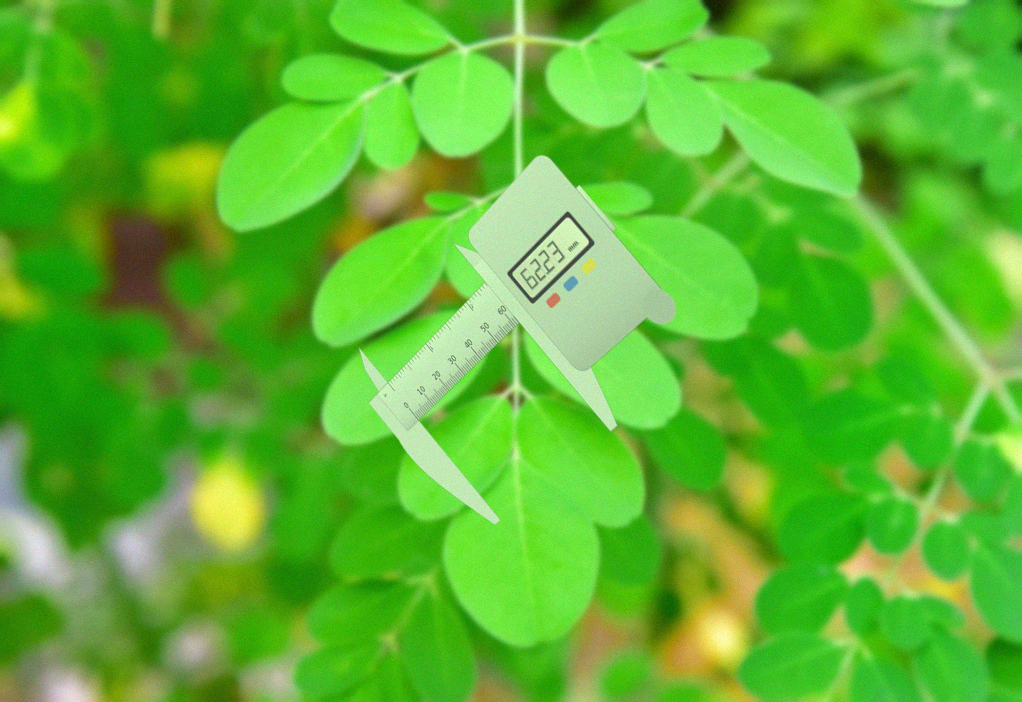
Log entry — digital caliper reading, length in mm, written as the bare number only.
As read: 62.23
